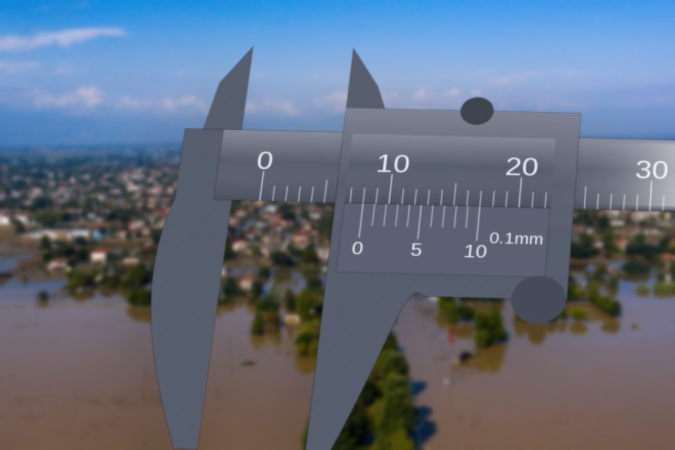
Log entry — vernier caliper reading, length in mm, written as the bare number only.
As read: 8.0
